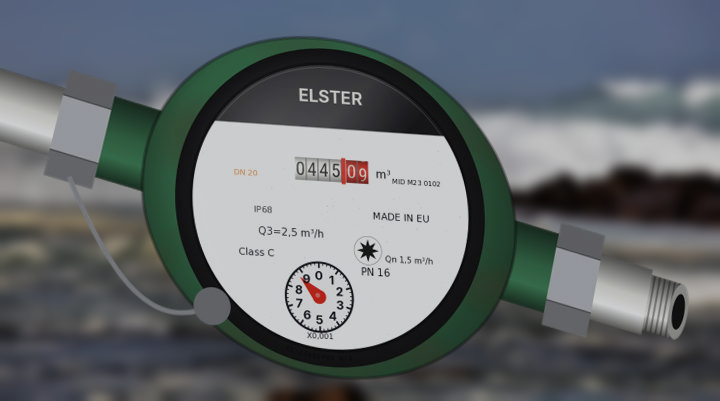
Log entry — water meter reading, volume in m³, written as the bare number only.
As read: 445.088
